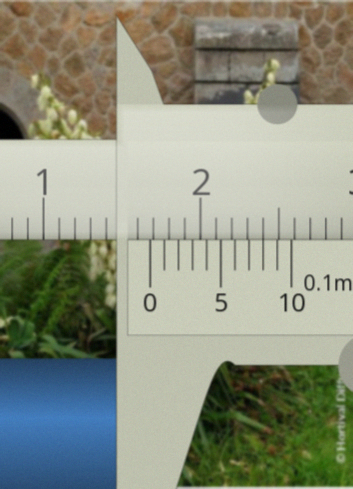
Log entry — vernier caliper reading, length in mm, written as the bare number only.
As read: 16.8
